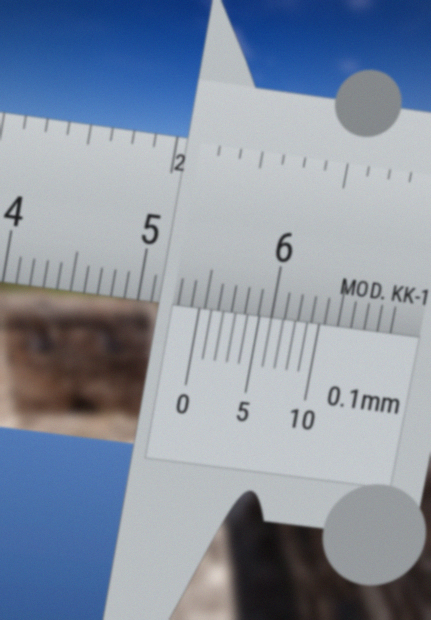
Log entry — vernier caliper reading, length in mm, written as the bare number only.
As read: 54.6
